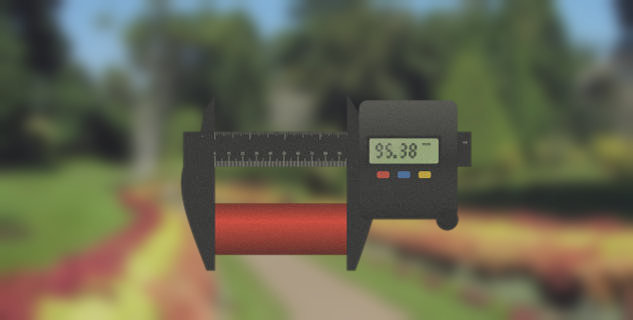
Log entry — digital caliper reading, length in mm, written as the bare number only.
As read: 95.38
